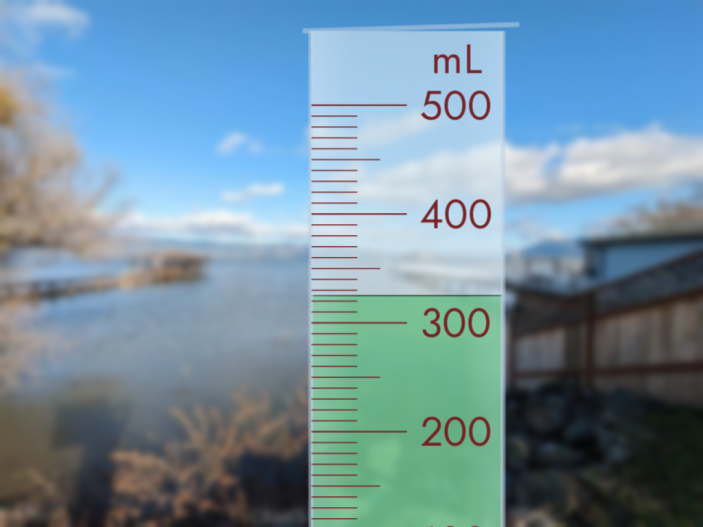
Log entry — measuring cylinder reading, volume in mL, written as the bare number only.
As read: 325
